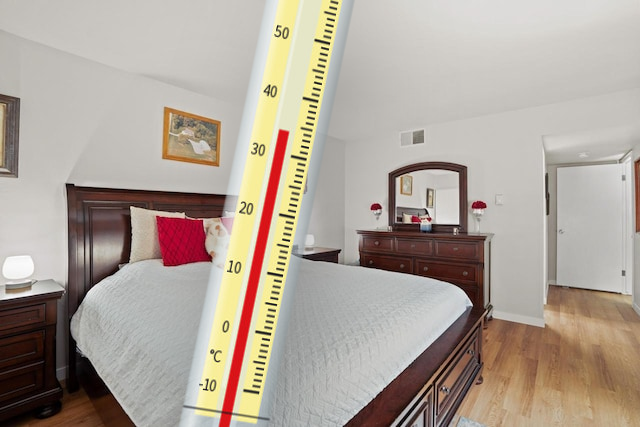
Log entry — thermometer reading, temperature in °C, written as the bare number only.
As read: 34
